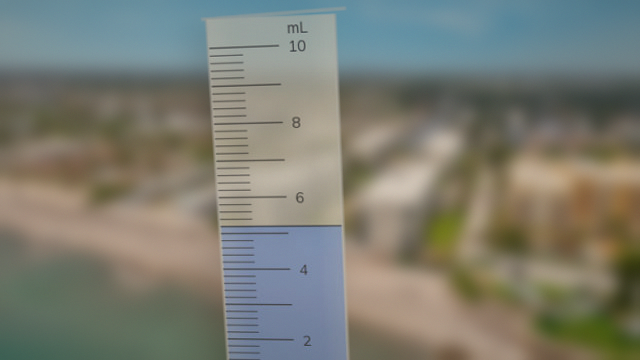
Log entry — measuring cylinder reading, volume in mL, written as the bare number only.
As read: 5.2
